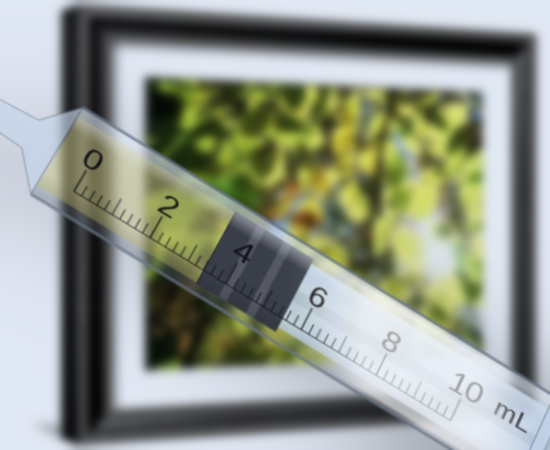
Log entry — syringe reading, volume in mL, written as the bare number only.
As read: 3.4
